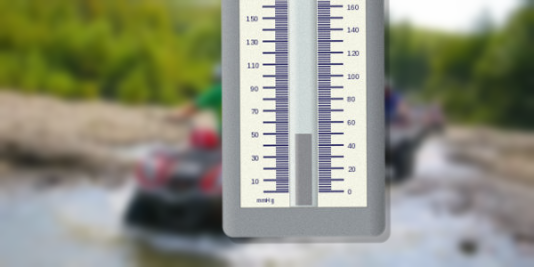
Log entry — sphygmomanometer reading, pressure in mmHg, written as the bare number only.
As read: 50
